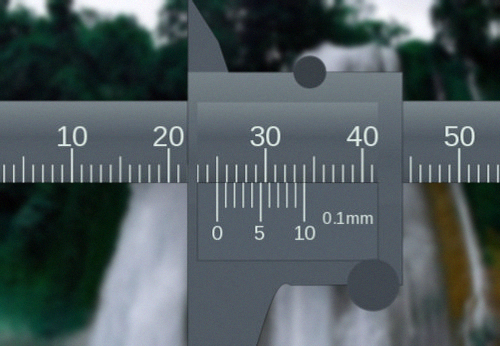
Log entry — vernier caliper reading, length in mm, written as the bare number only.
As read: 25.0
